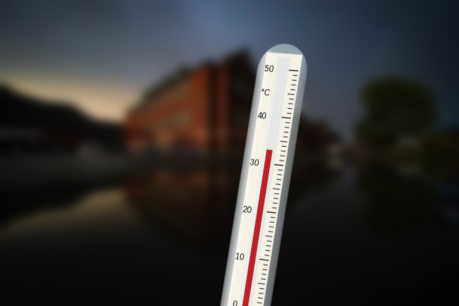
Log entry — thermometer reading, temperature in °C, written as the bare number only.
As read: 33
